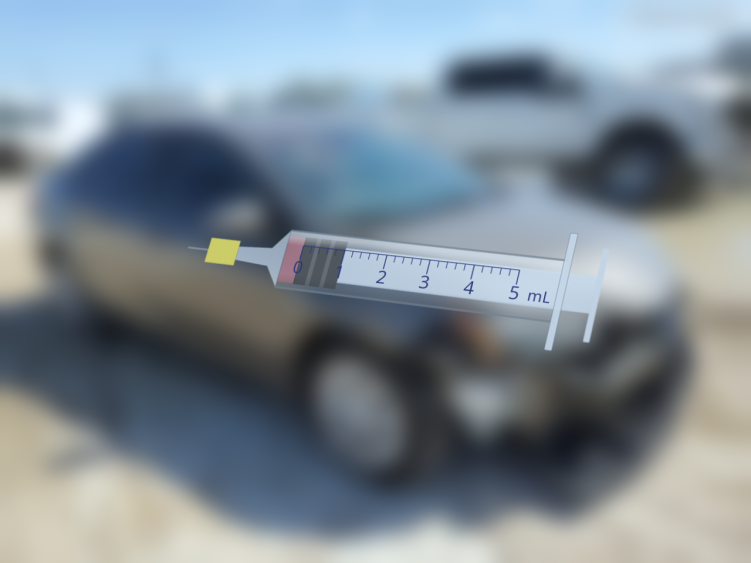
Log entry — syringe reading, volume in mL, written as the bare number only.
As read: 0
